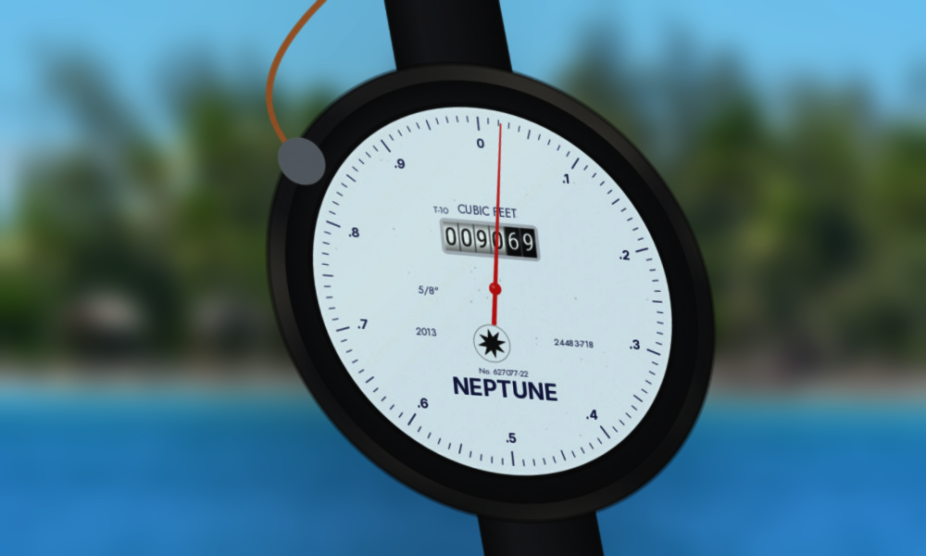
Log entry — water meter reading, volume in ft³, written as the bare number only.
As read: 9069.02
